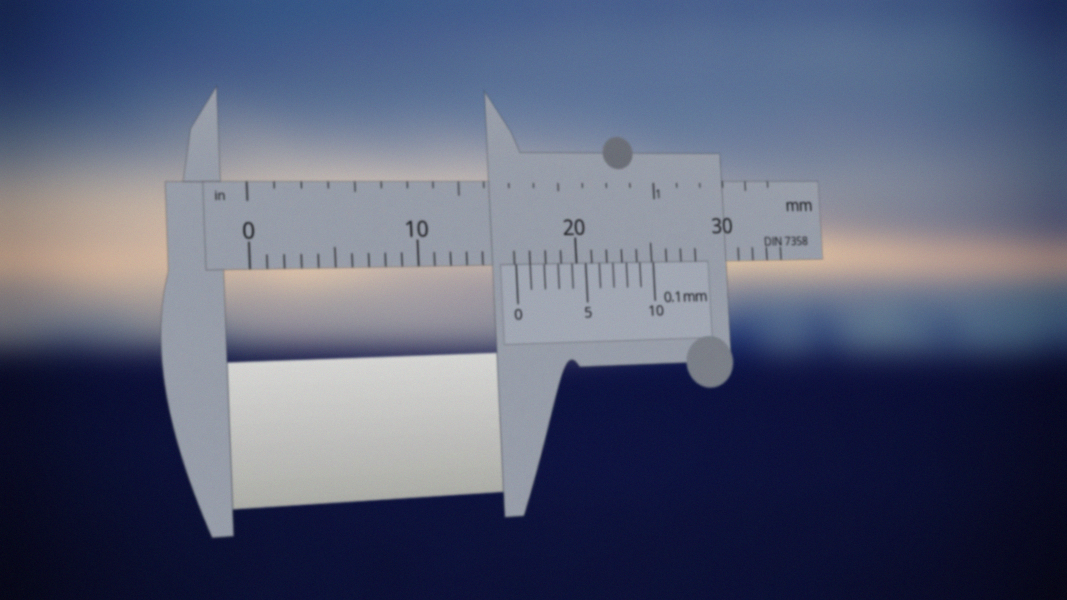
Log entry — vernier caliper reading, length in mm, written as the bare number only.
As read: 16.1
